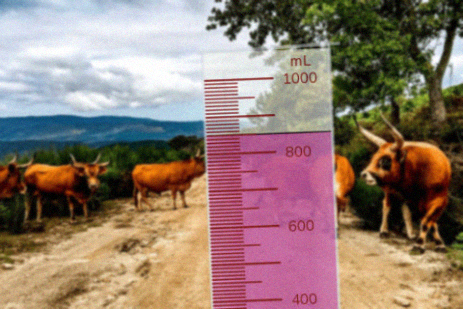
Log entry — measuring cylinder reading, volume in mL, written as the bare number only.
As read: 850
